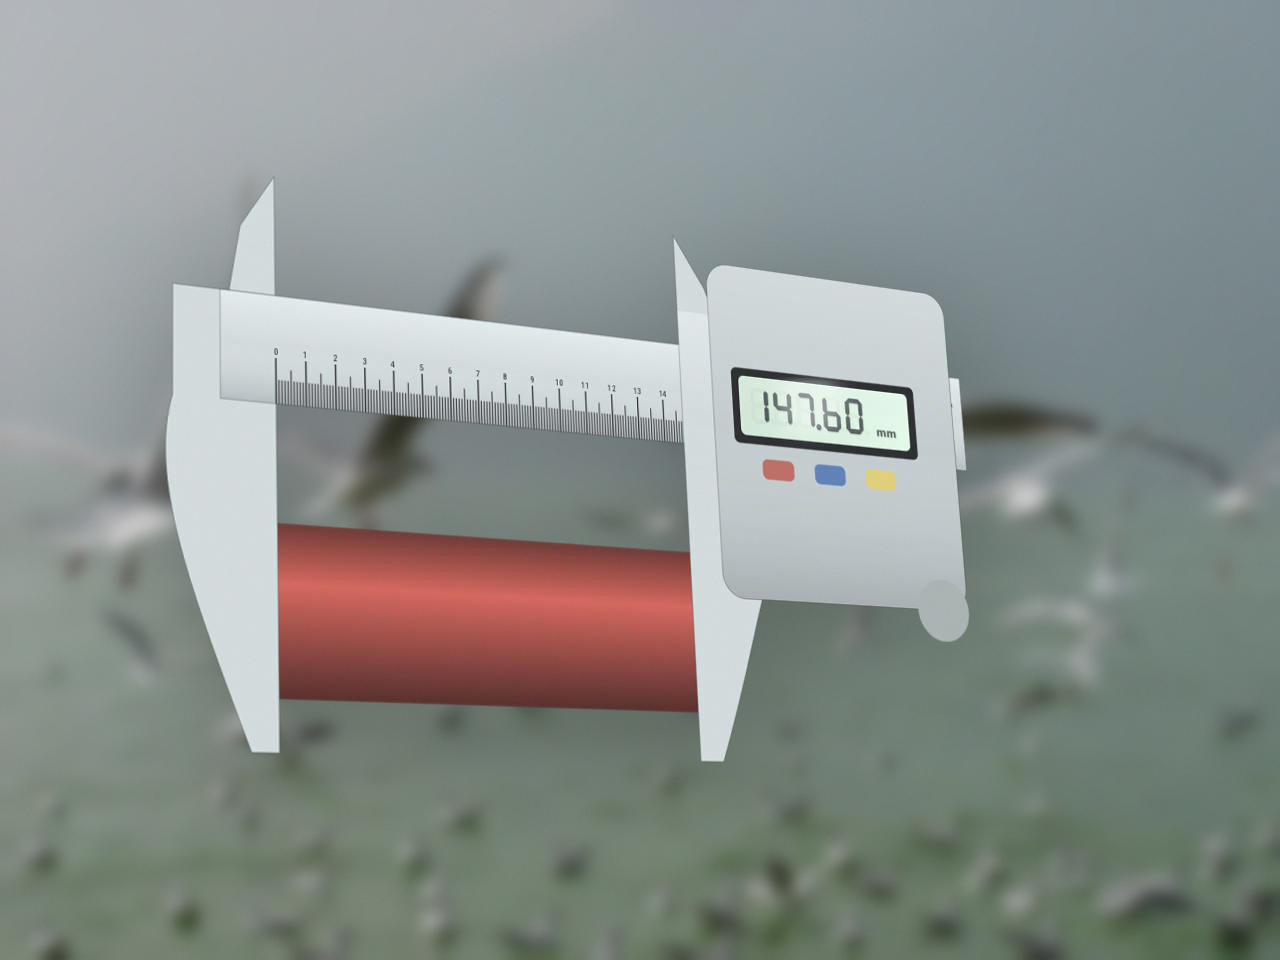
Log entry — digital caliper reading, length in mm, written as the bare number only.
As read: 147.60
